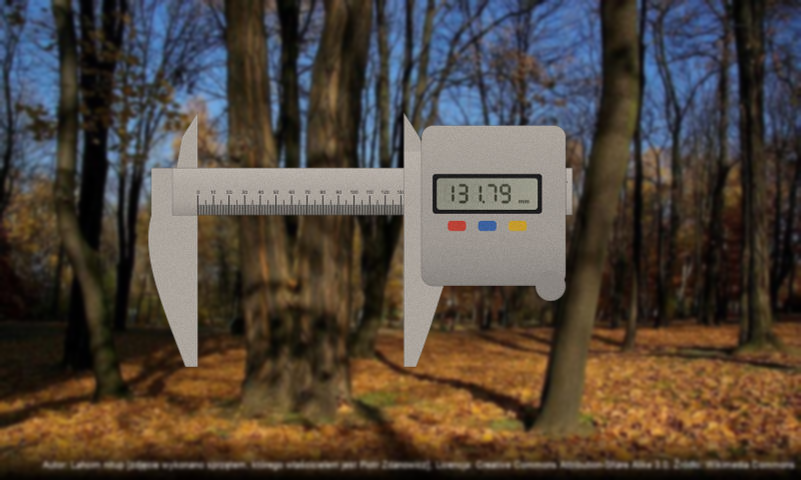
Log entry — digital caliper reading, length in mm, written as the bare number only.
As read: 131.79
